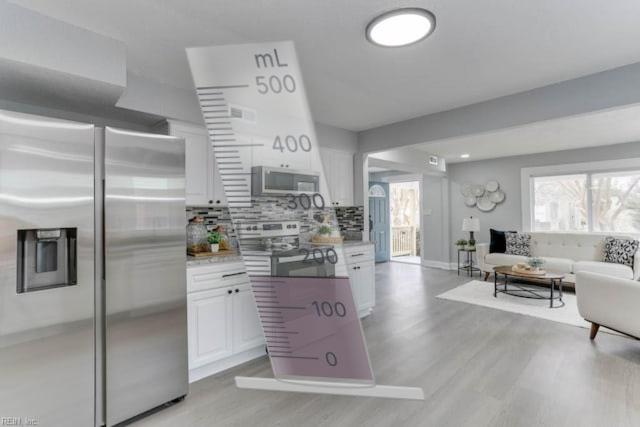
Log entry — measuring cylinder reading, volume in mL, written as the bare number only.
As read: 160
